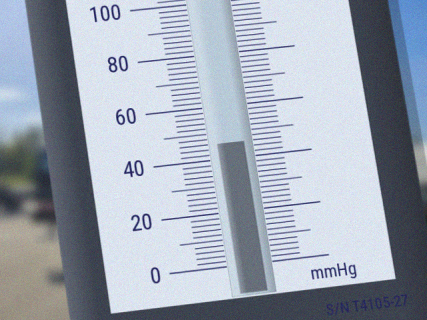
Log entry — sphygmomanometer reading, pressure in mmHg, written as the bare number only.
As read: 46
